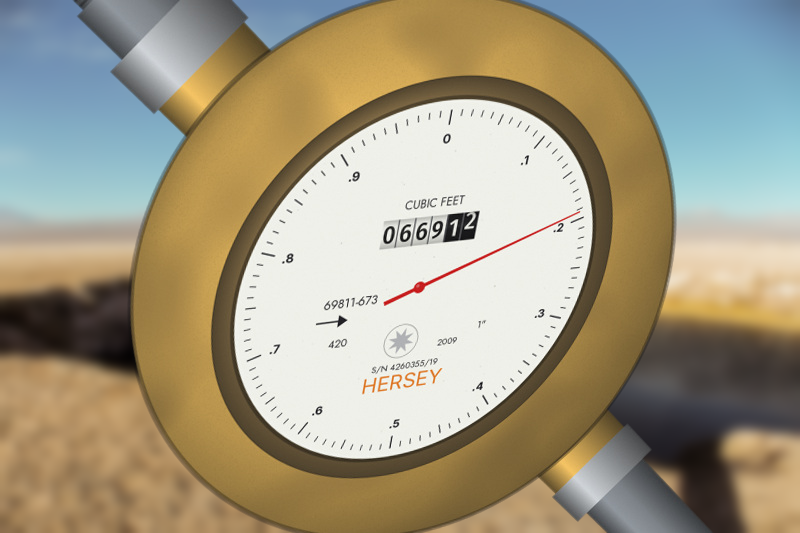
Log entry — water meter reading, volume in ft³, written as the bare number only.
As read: 66912.19
